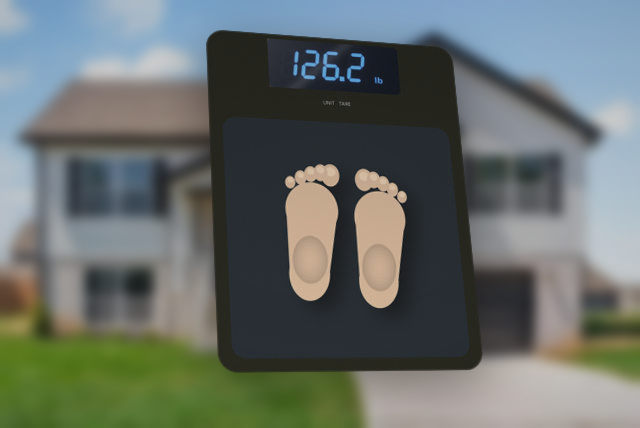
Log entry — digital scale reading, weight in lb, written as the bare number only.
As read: 126.2
